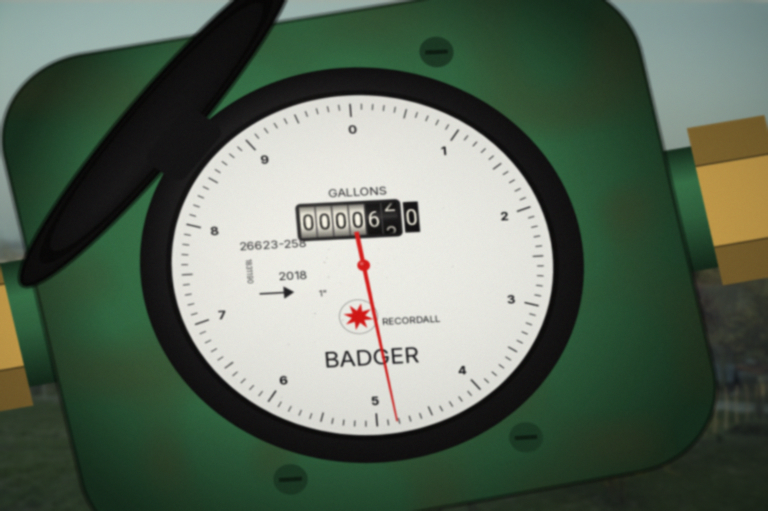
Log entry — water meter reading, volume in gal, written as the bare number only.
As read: 624.8
